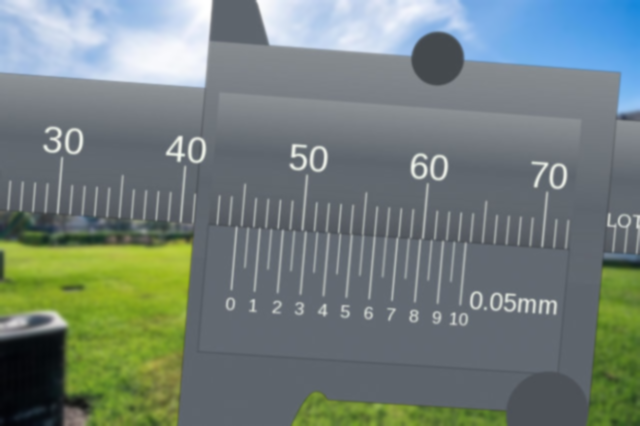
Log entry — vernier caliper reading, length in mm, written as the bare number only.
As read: 44.6
